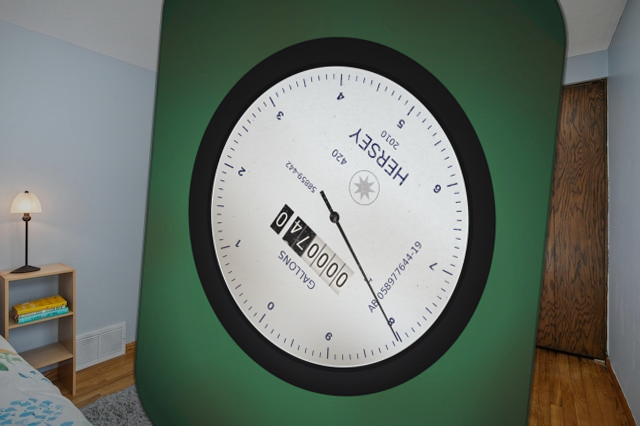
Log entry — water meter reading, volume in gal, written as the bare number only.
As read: 738.0
